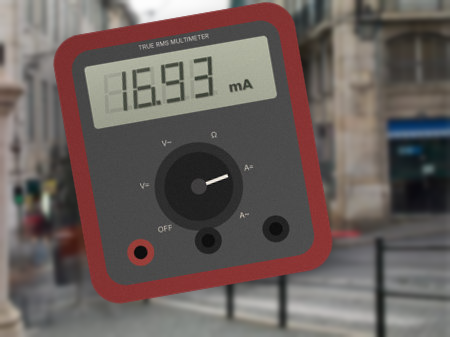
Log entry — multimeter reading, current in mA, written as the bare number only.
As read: 16.93
